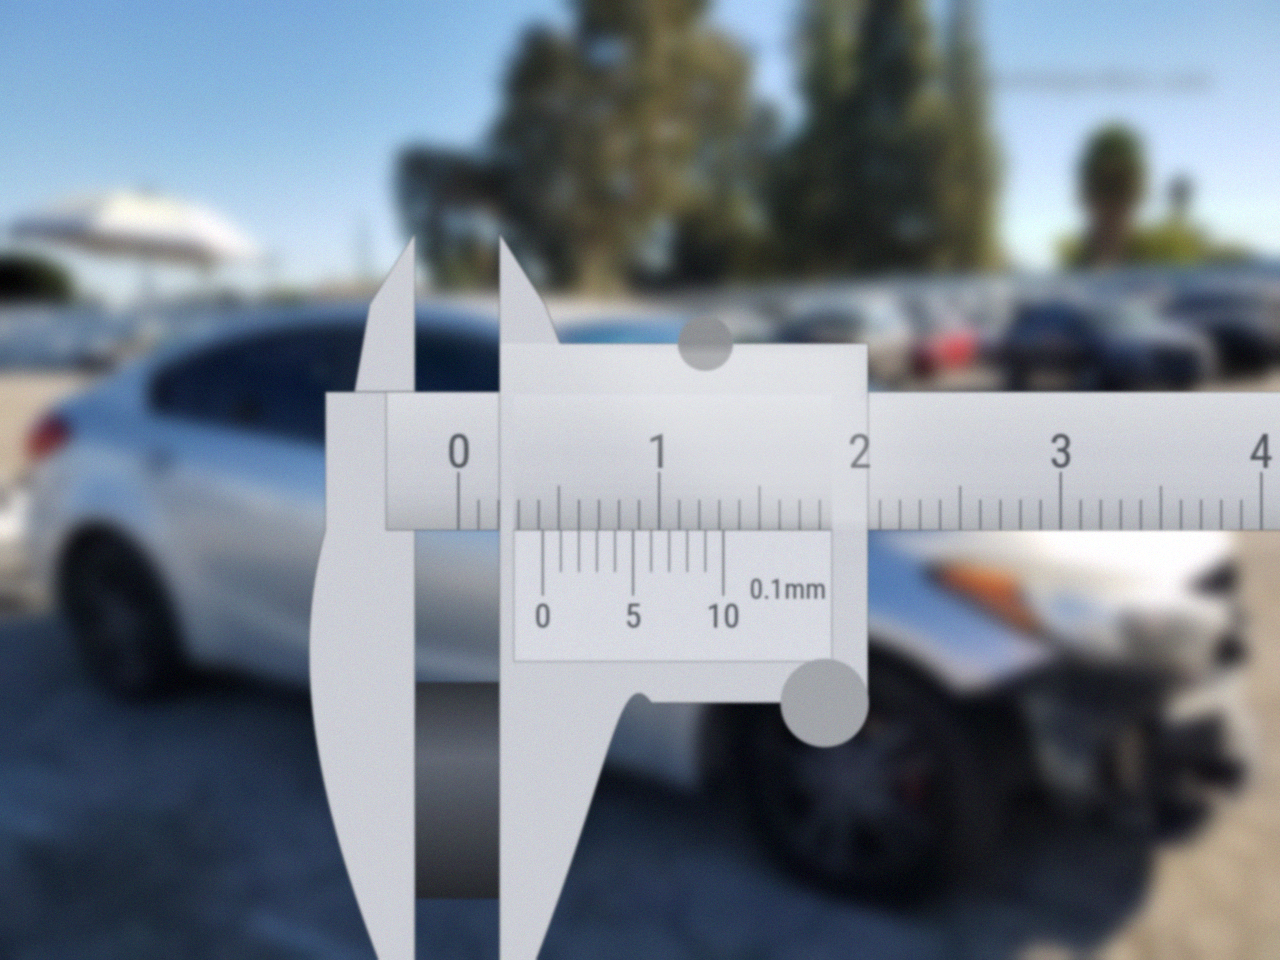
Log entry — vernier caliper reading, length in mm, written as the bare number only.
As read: 4.2
